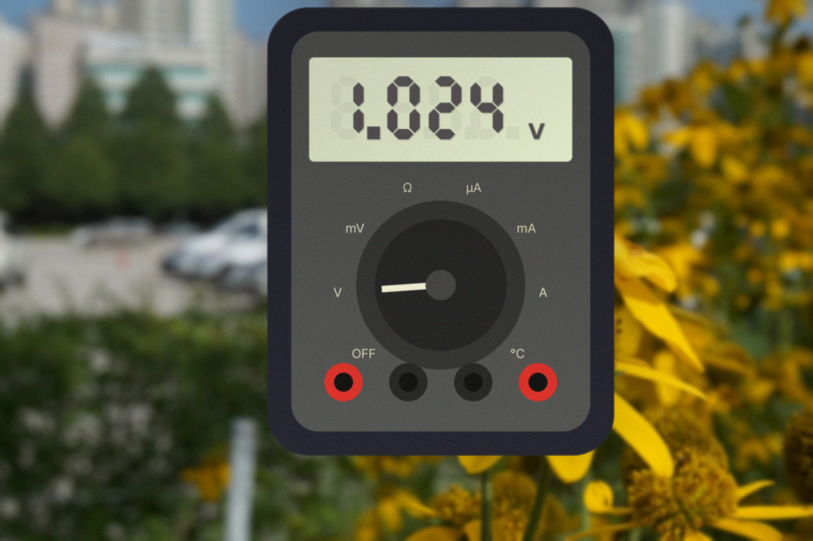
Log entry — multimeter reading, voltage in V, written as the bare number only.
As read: 1.024
